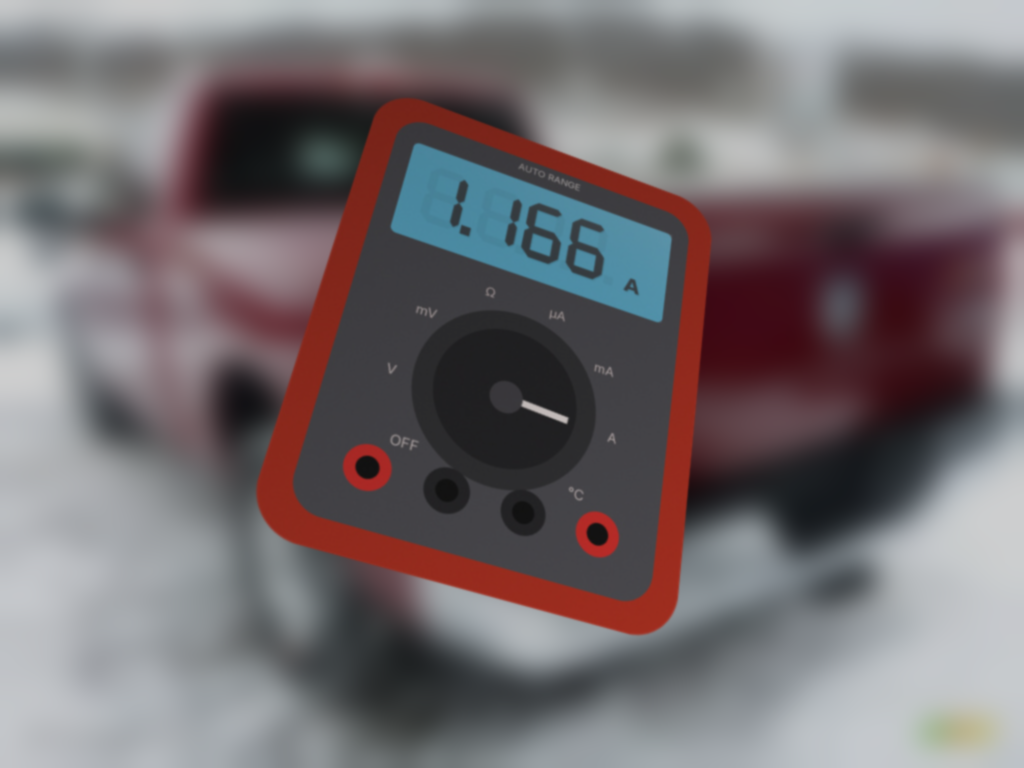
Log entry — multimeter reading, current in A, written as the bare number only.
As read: 1.166
